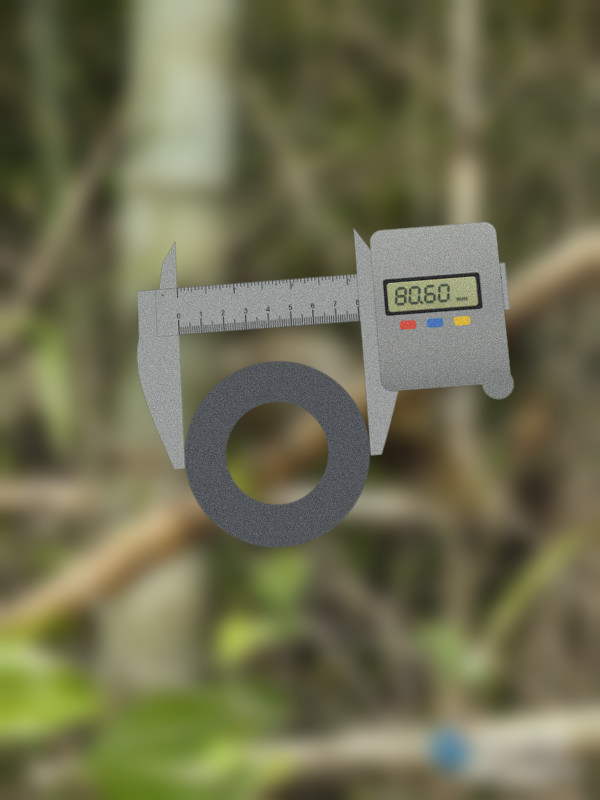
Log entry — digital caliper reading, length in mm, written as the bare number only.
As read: 80.60
